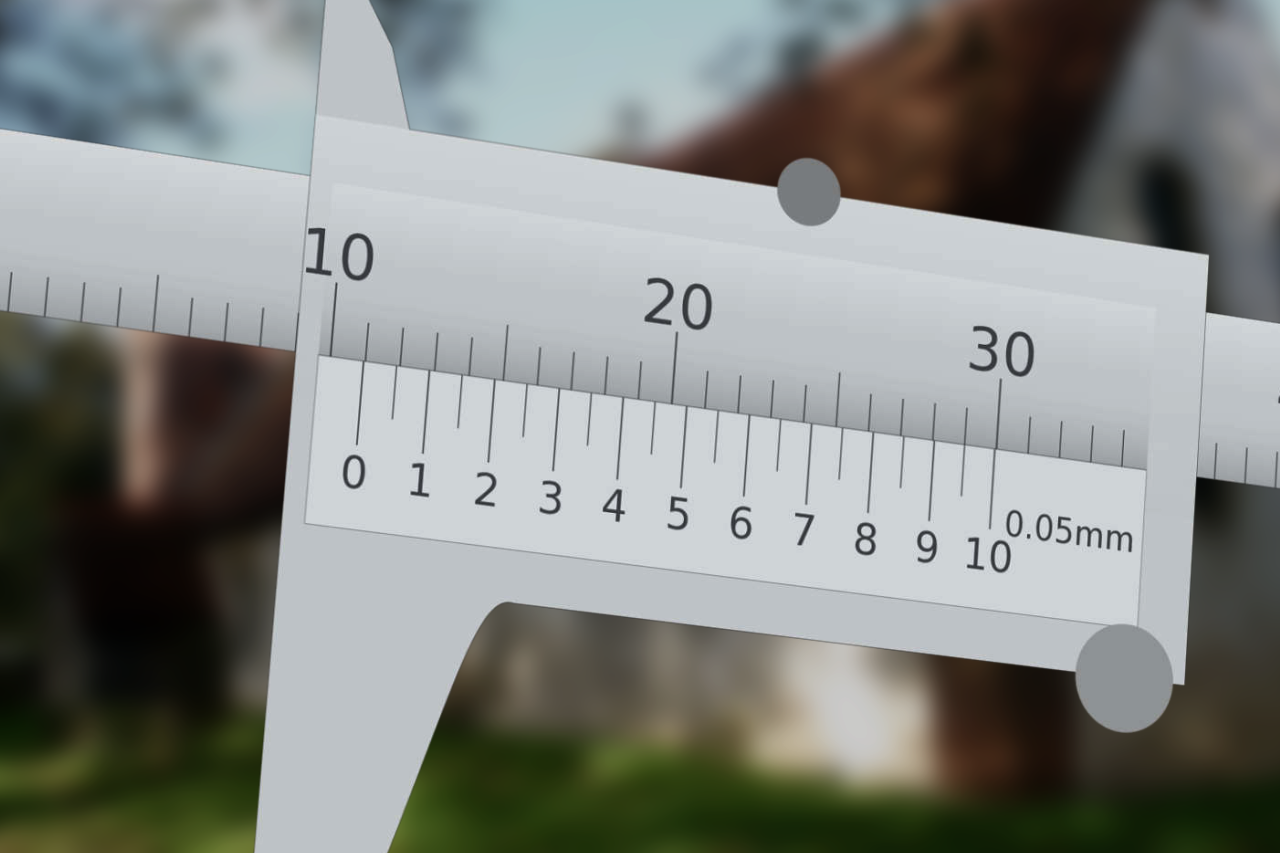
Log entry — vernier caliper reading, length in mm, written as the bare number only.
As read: 10.95
